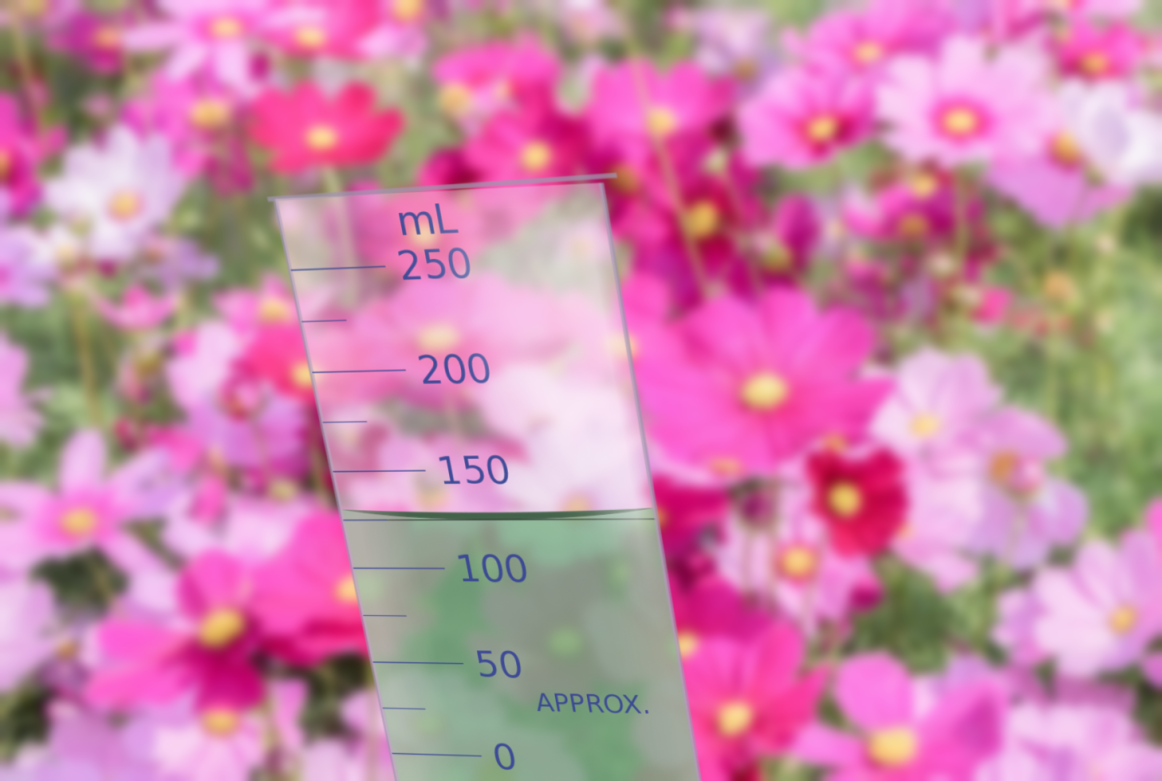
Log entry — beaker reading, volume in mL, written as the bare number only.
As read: 125
